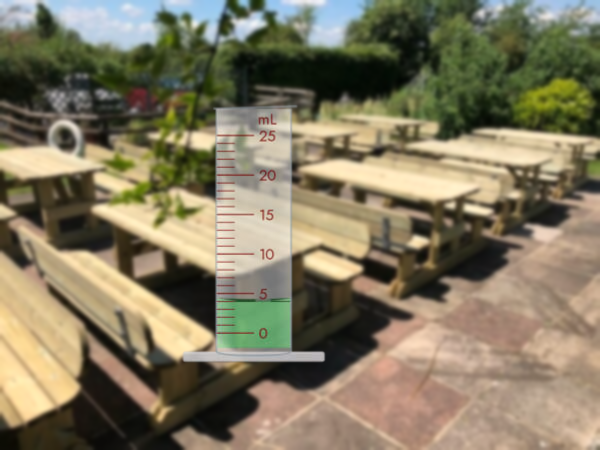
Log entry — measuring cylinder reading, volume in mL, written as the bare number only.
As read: 4
